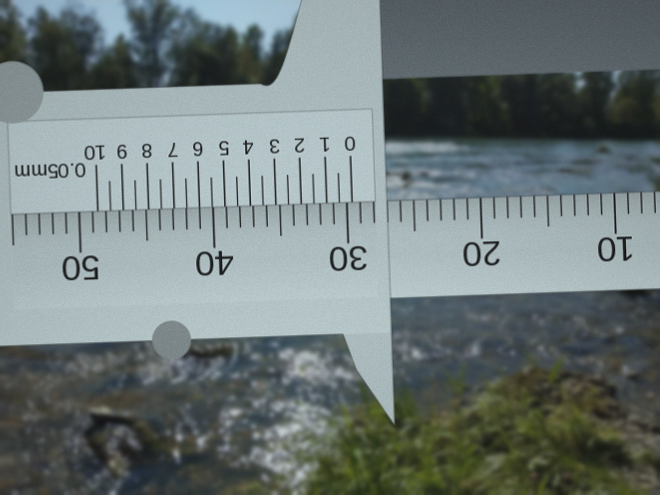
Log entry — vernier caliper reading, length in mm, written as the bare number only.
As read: 29.6
